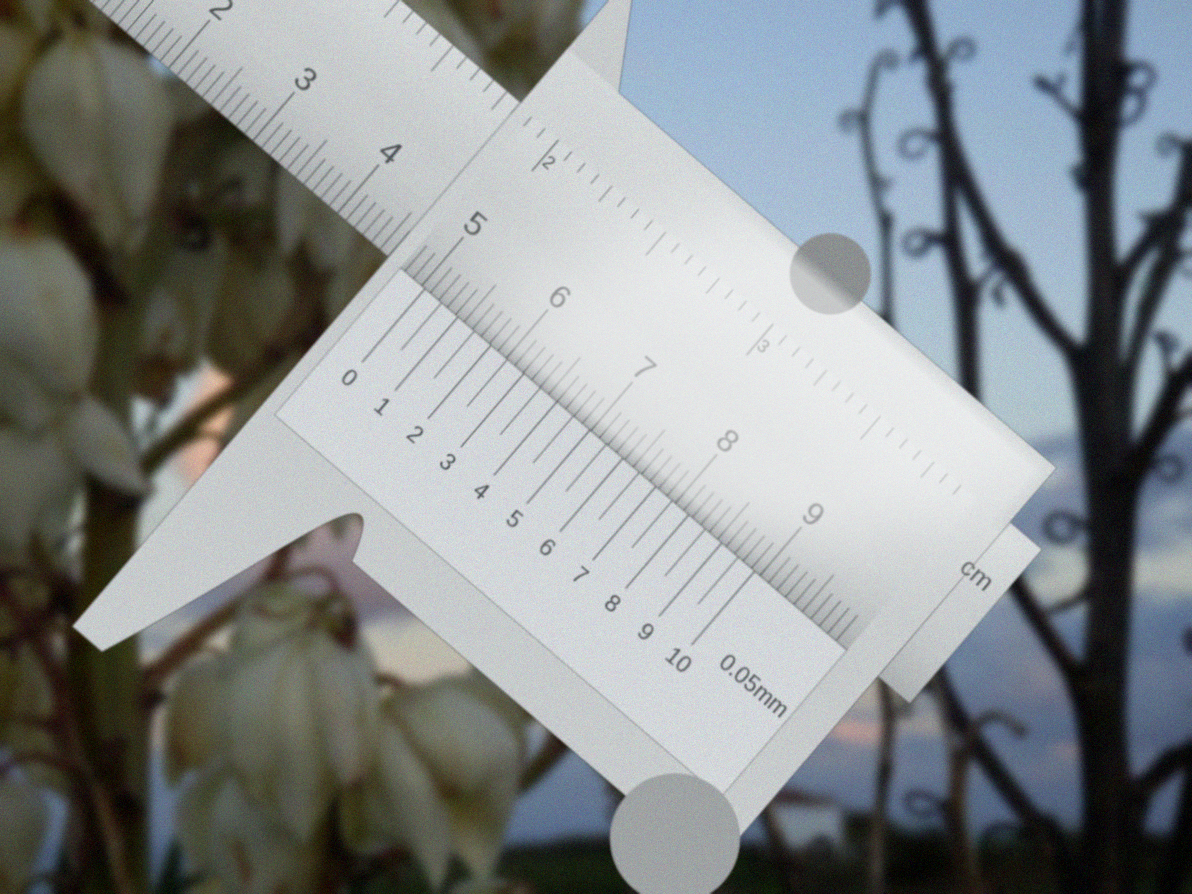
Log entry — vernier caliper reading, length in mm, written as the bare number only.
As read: 50.4
